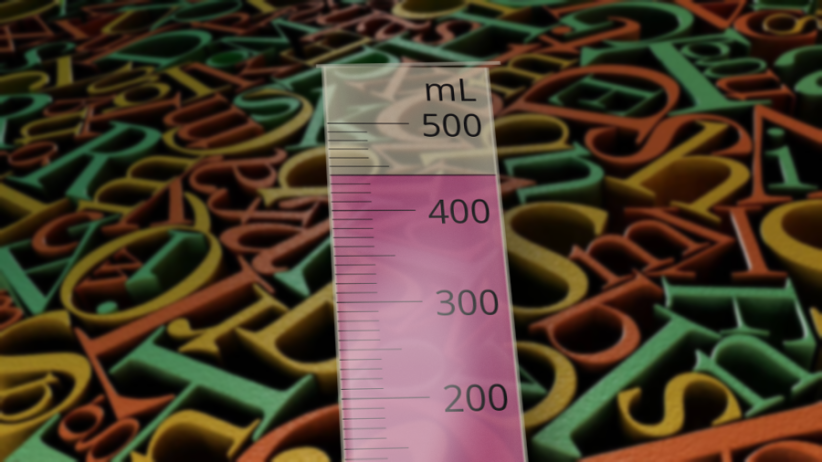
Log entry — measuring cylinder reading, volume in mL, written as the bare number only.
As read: 440
